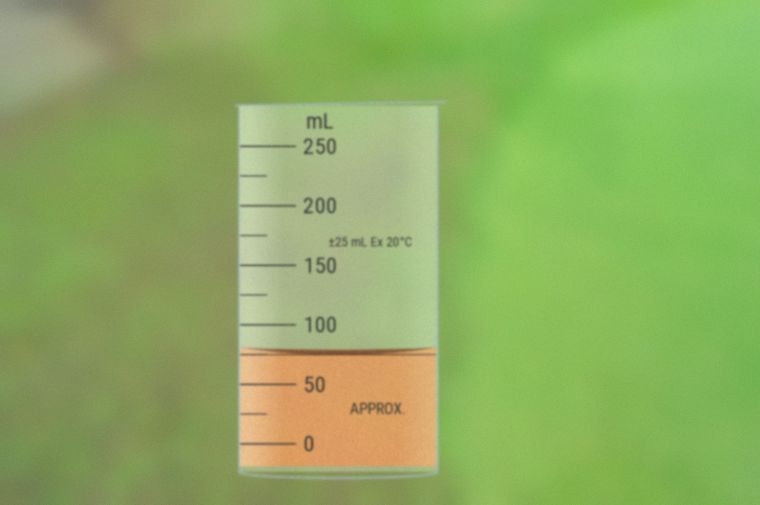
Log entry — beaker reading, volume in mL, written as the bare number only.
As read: 75
